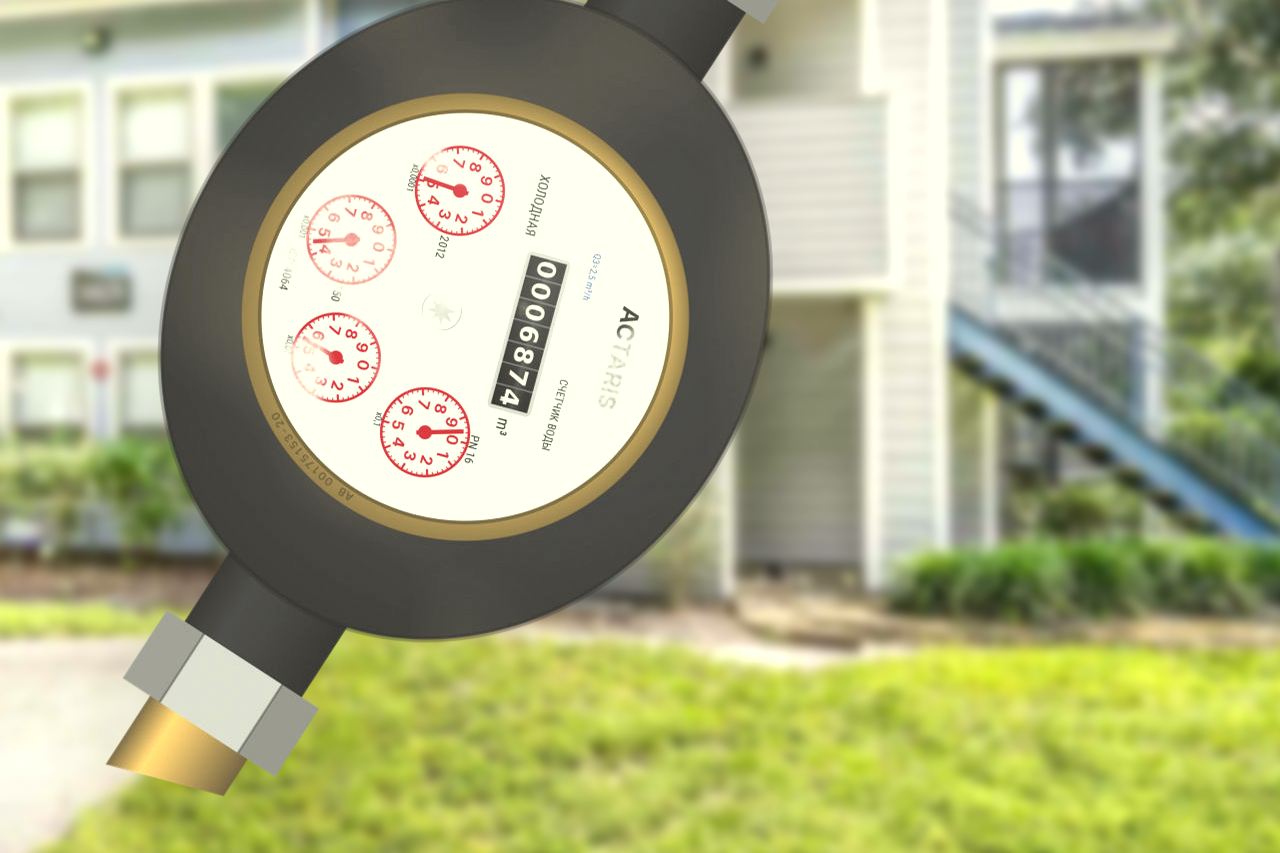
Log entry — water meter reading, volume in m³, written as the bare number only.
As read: 6873.9545
